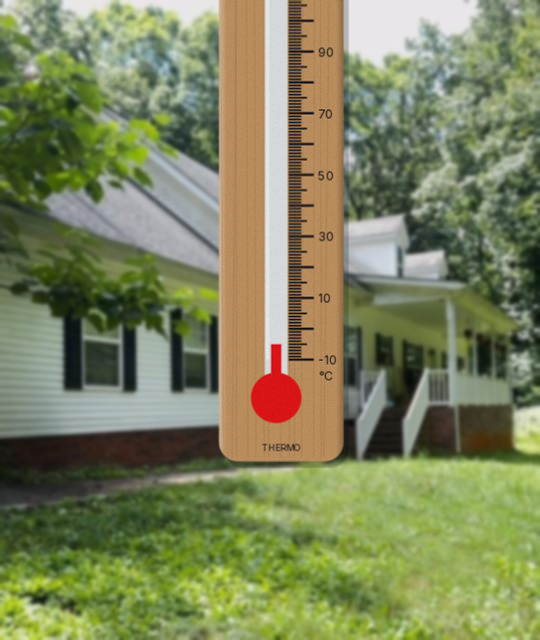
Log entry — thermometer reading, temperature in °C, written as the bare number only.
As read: -5
